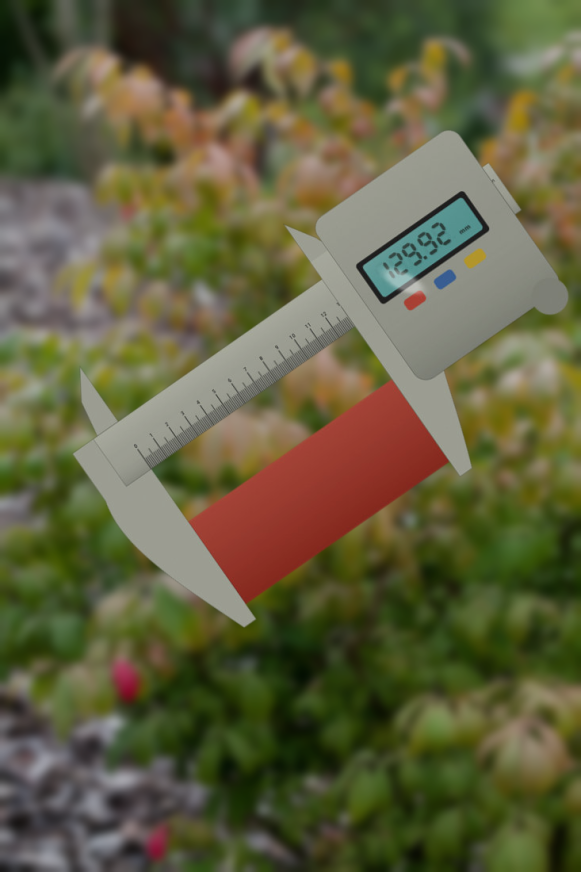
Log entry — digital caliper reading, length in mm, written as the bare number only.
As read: 129.92
